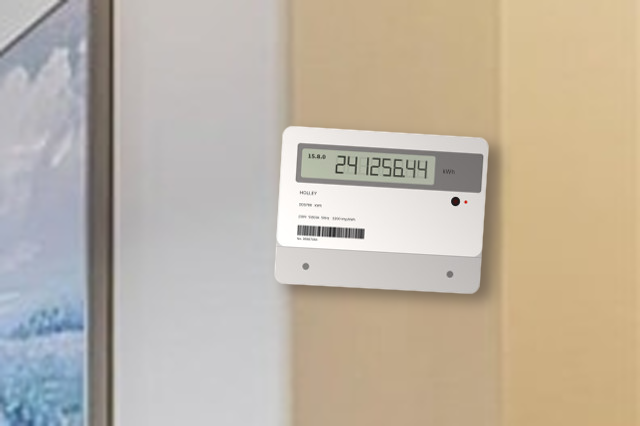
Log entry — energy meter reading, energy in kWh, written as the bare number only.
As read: 241256.44
